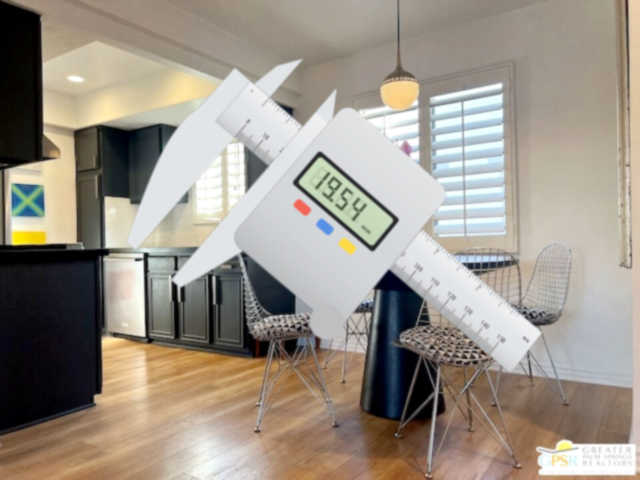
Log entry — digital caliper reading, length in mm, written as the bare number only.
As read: 19.54
